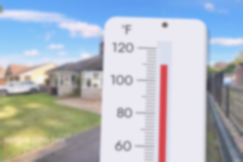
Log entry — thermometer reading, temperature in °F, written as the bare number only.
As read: 110
